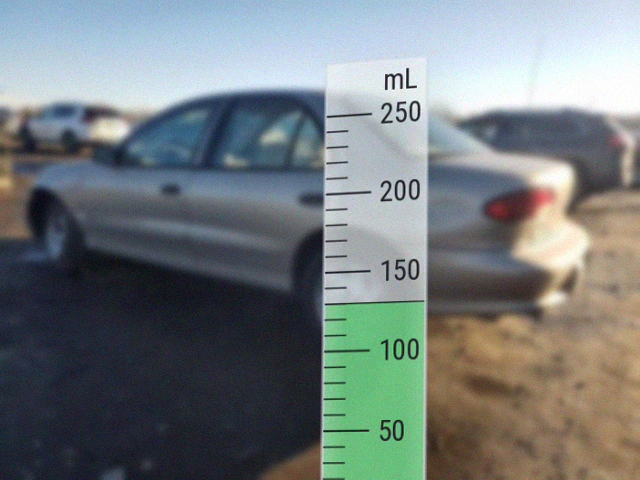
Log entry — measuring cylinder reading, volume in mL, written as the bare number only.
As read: 130
